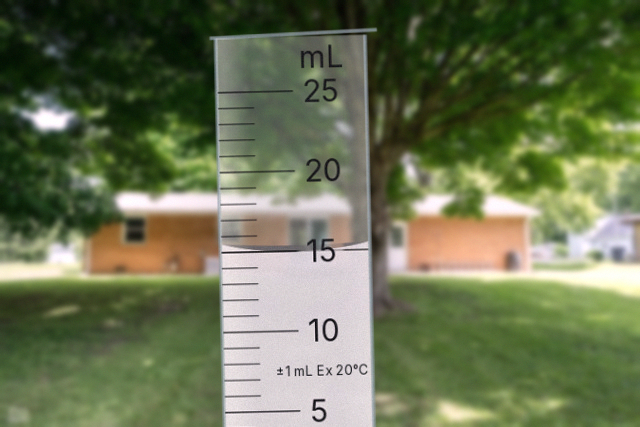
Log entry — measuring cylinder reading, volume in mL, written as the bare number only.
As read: 15
